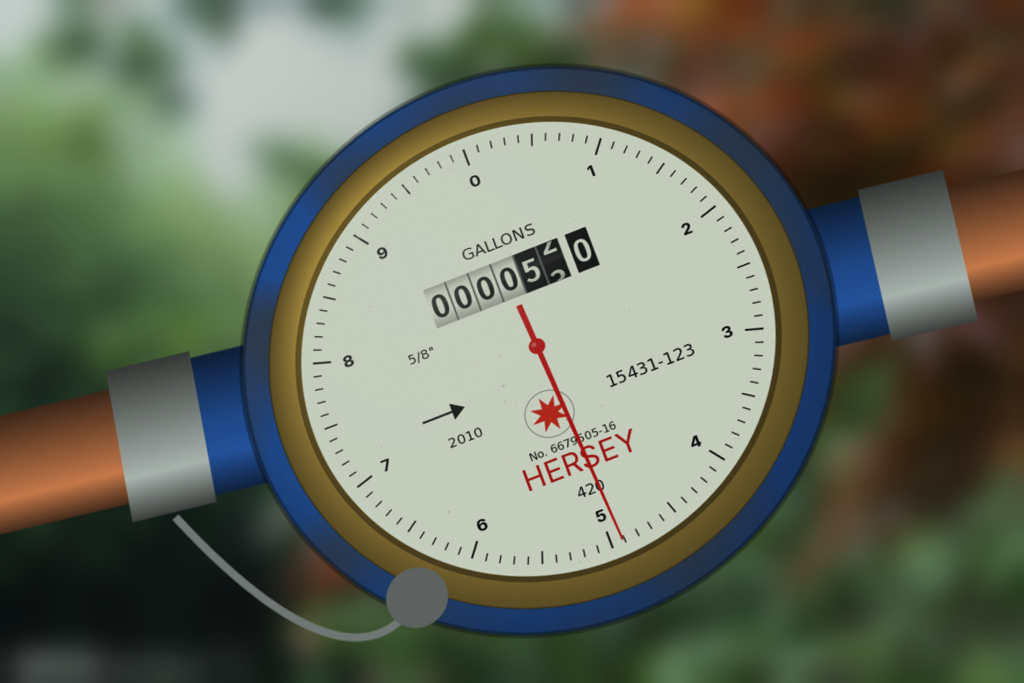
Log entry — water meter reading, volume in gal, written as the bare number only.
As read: 524.9
